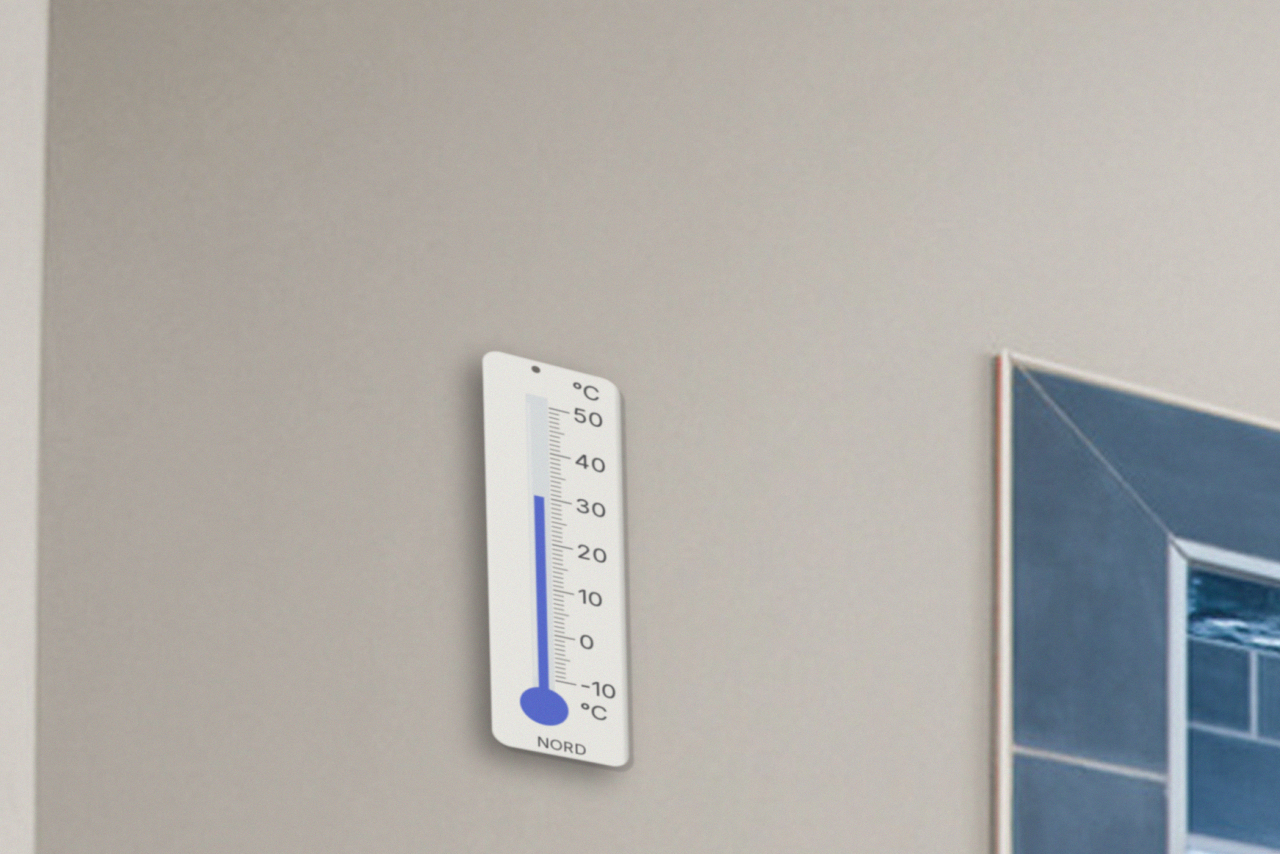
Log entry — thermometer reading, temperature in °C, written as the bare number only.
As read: 30
